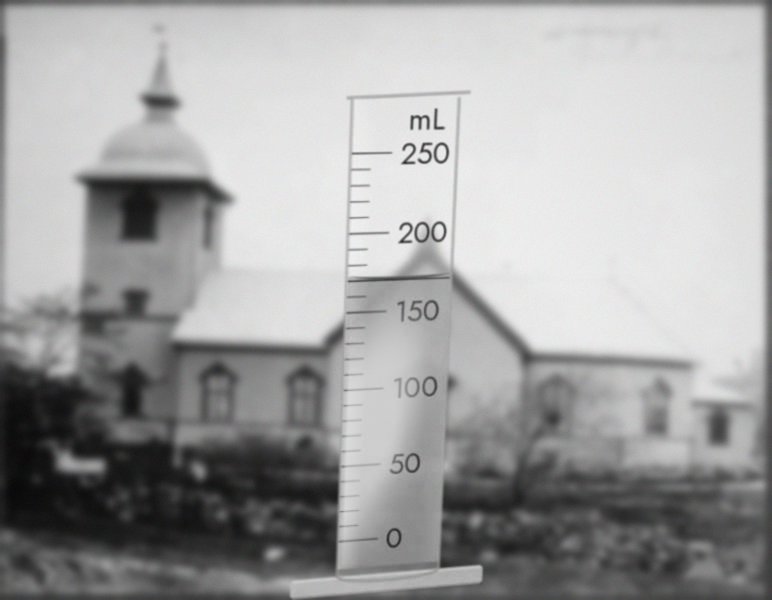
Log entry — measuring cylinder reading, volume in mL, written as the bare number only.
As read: 170
